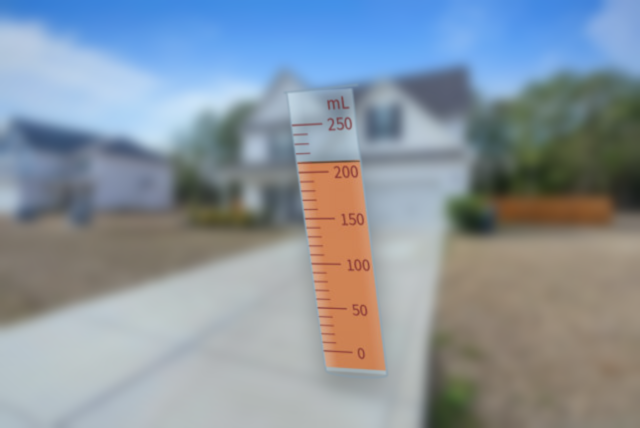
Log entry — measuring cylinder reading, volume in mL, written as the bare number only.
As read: 210
